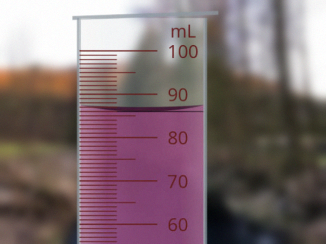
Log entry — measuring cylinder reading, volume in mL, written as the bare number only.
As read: 86
